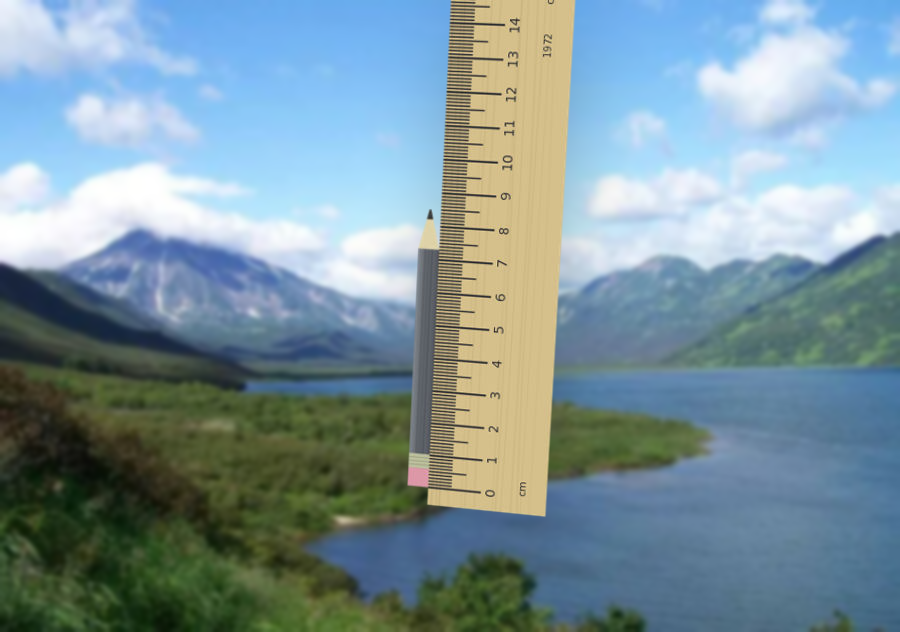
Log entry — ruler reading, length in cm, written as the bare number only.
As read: 8.5
